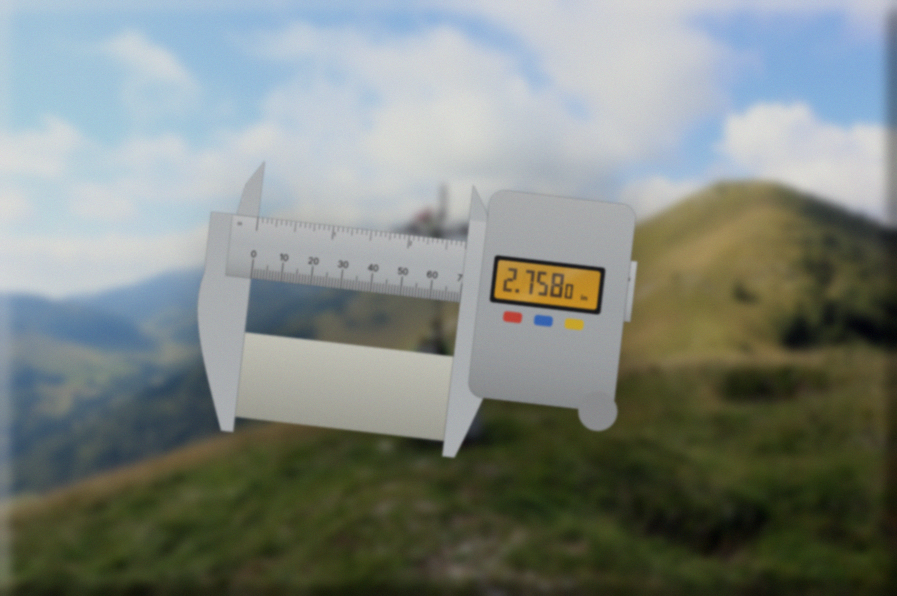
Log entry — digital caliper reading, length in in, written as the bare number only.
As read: 2.7580
